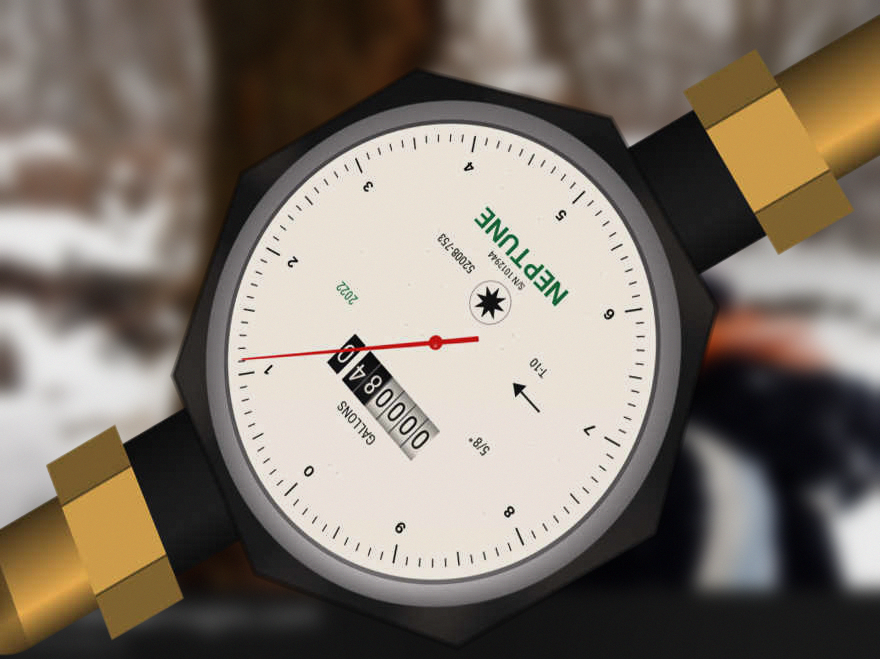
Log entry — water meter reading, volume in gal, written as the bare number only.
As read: 841.1
